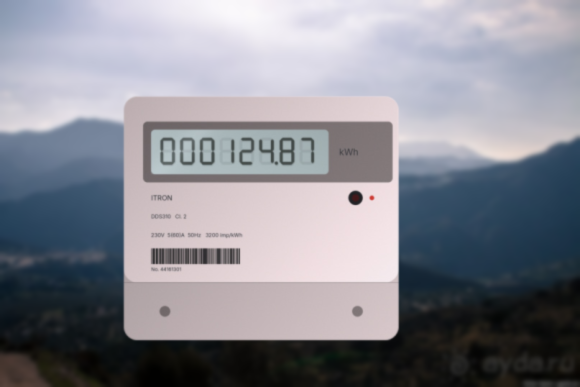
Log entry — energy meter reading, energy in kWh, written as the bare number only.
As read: 124.87
